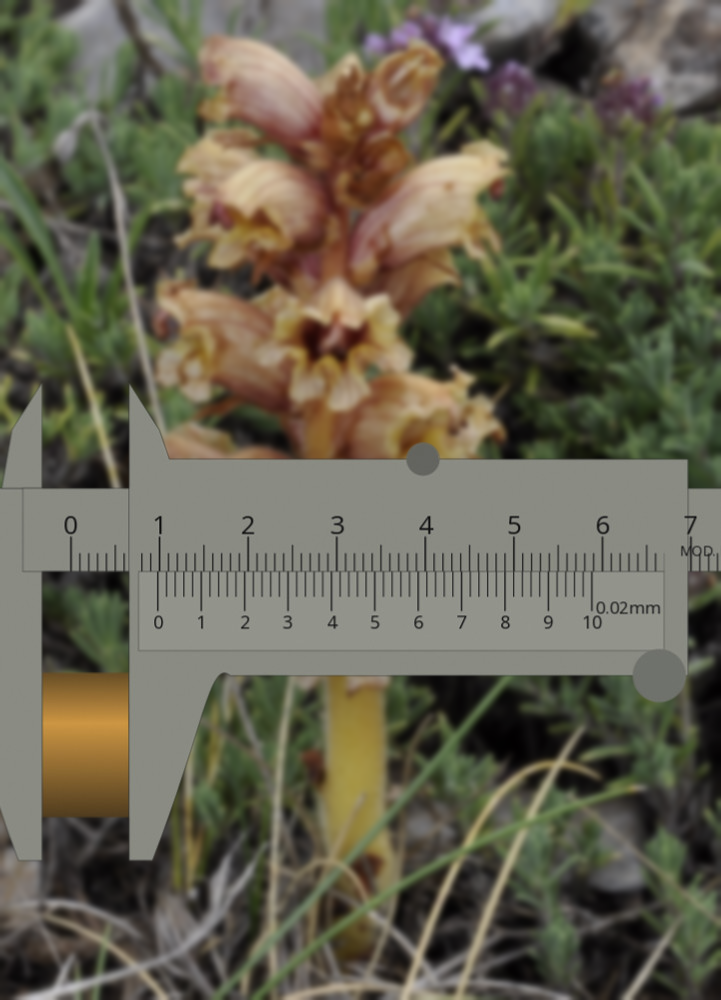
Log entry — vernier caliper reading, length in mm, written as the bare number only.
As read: 9.8
